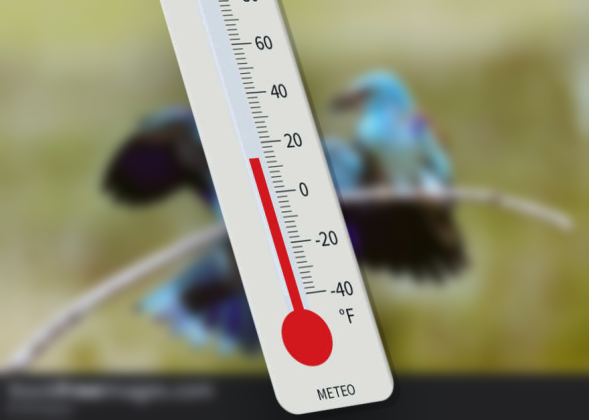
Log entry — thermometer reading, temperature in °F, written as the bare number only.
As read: 14
